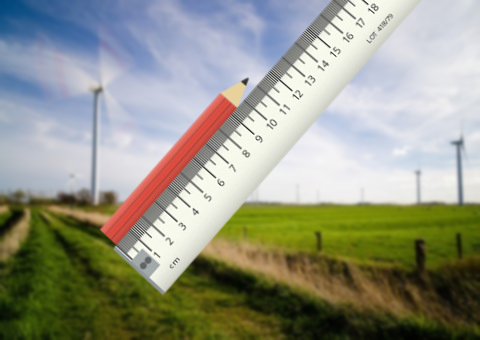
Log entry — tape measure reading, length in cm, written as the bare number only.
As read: 11
